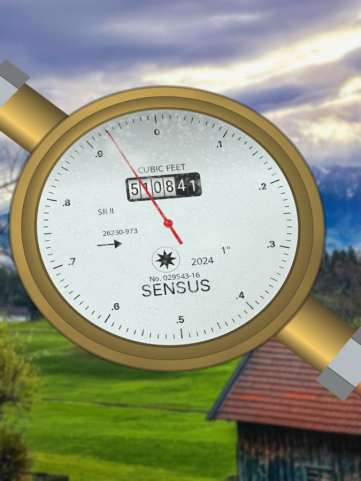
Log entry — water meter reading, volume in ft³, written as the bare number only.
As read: 510840.93
